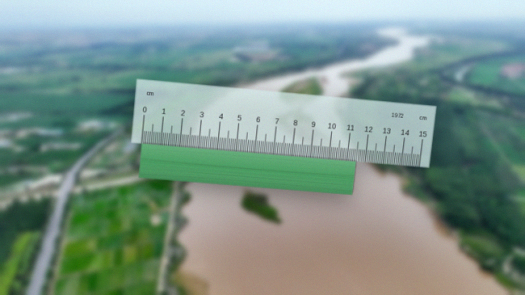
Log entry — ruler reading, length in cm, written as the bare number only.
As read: 11.5
